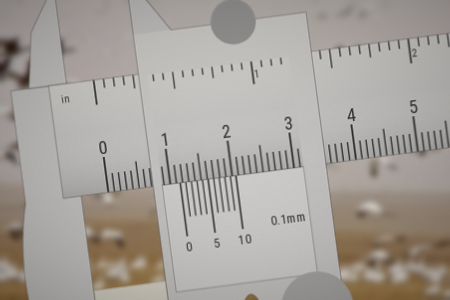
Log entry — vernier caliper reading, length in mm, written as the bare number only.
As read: 11.6
